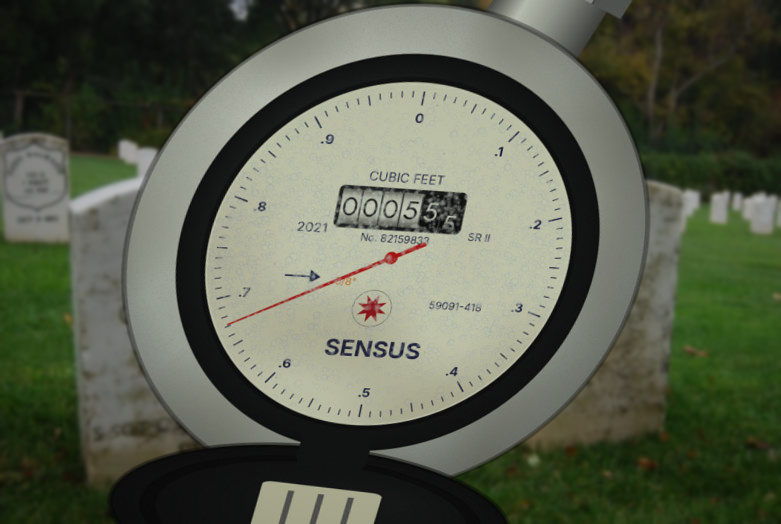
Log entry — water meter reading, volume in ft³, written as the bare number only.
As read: 554.67
